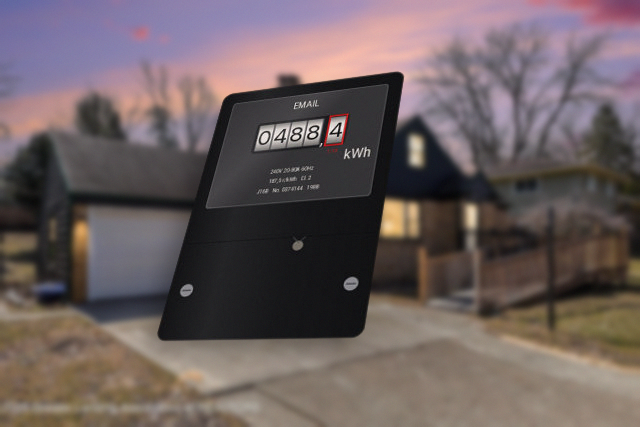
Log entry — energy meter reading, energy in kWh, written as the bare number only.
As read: 488.4
